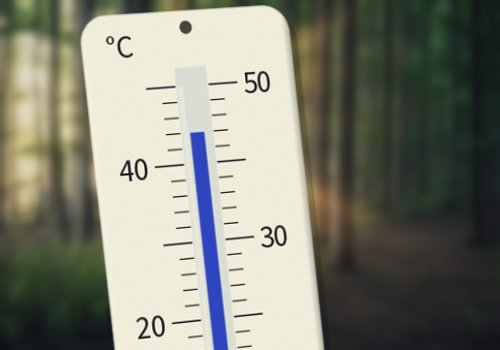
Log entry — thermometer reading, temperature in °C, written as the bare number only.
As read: 44
